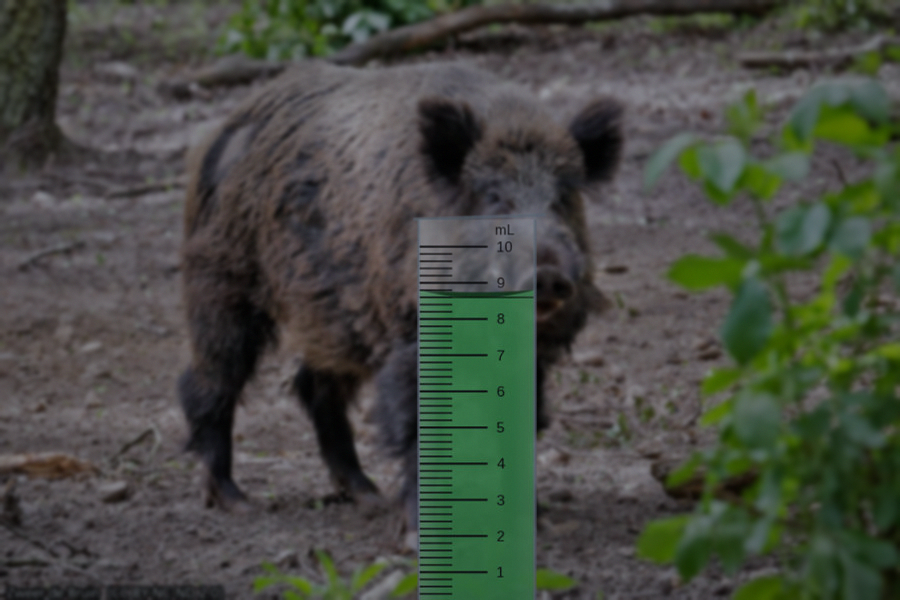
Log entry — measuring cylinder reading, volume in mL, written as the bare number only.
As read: 8.6
